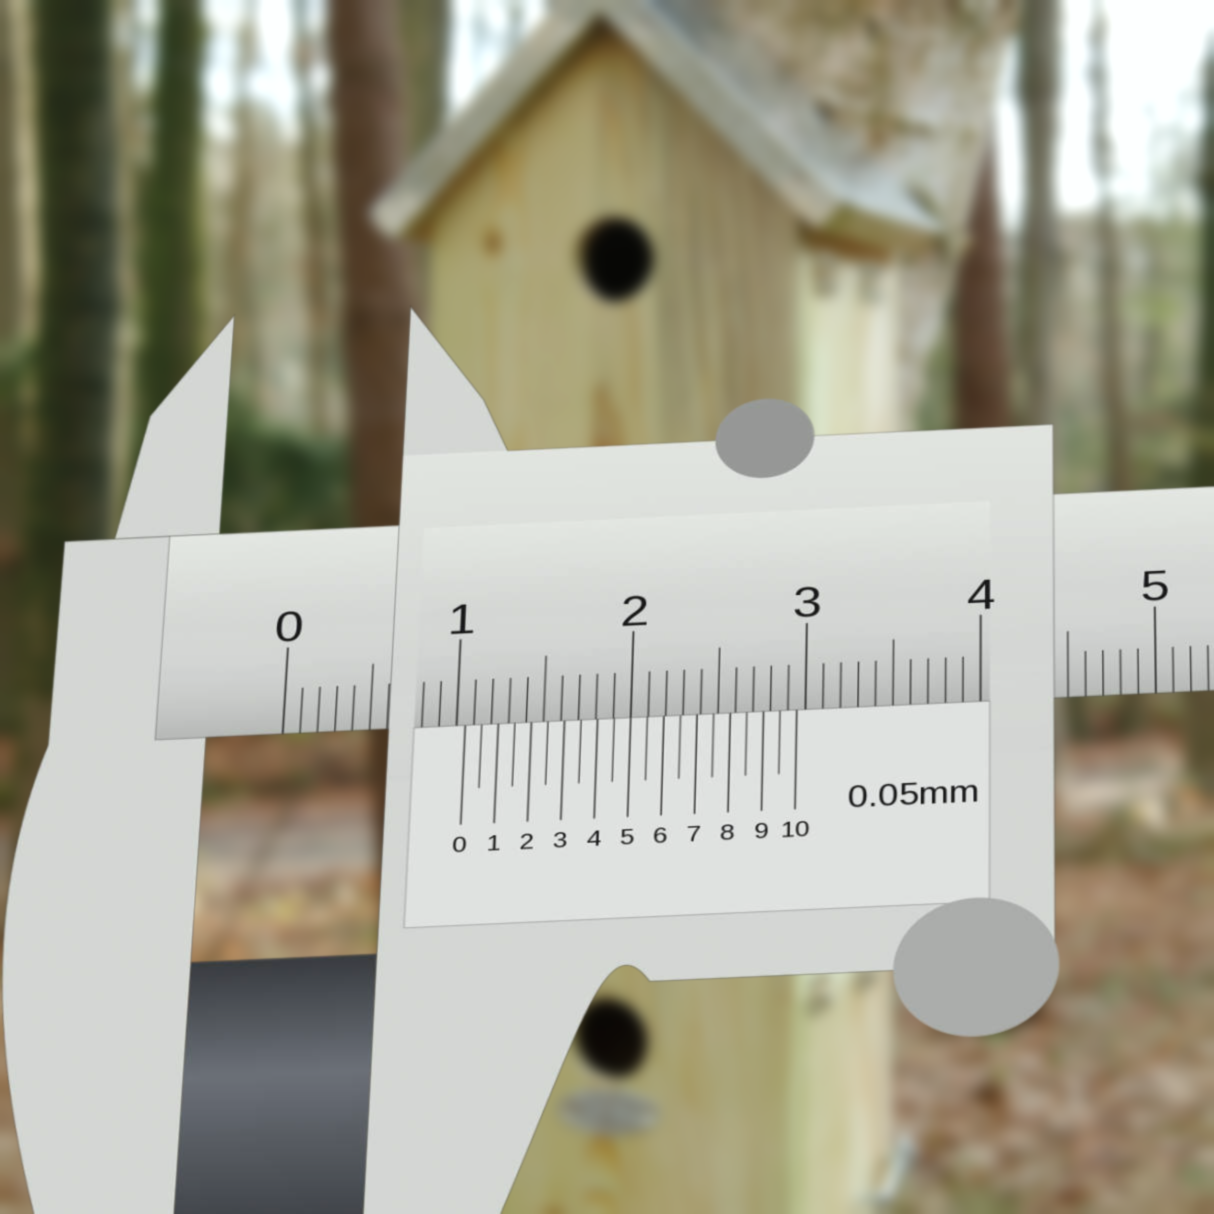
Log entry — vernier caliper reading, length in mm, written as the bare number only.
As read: 10.5
